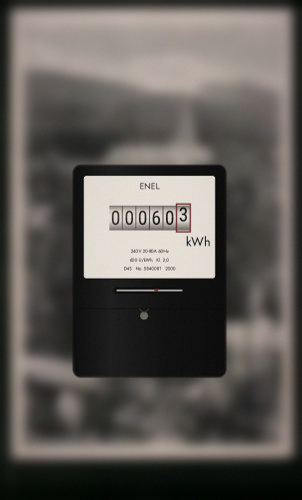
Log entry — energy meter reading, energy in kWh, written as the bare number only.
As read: 60.3
